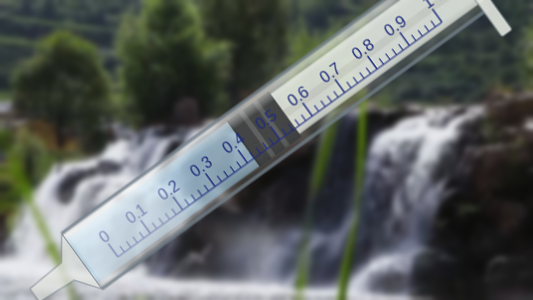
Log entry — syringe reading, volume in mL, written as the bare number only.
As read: 0.42
